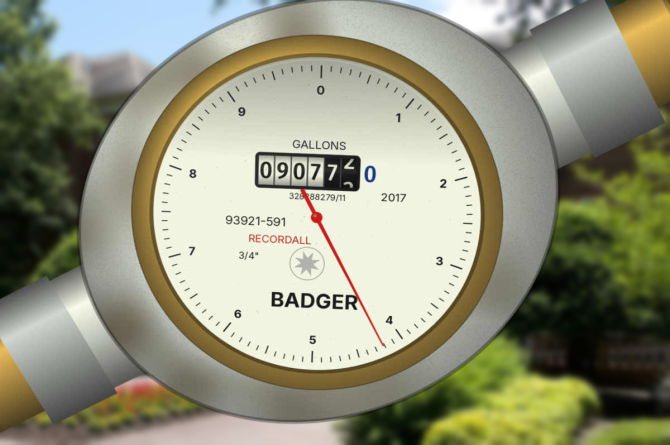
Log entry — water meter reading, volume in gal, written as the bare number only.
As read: 907724.2
